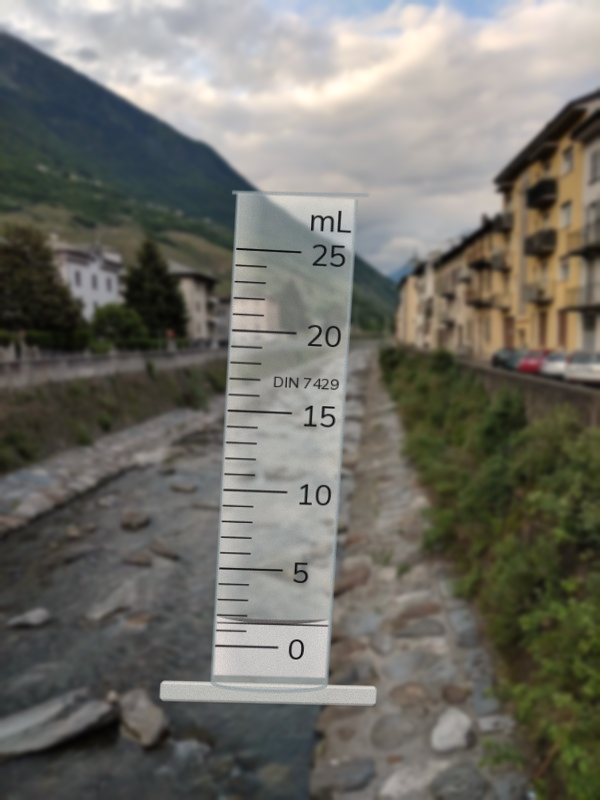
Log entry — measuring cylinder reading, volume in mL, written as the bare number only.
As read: 1.5
